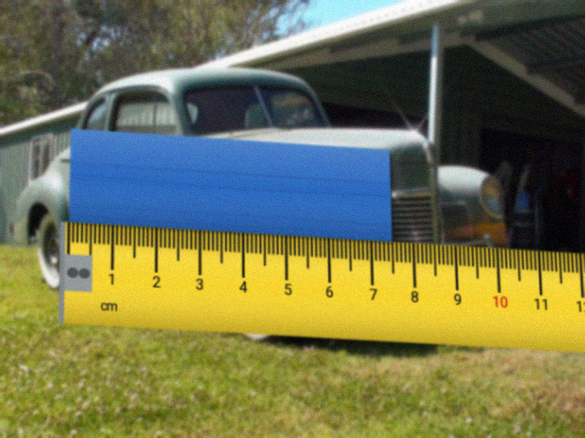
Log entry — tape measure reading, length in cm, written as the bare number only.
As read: 7.5
